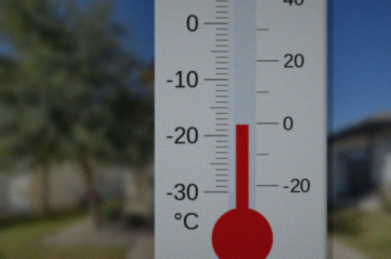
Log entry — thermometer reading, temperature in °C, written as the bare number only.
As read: -18
